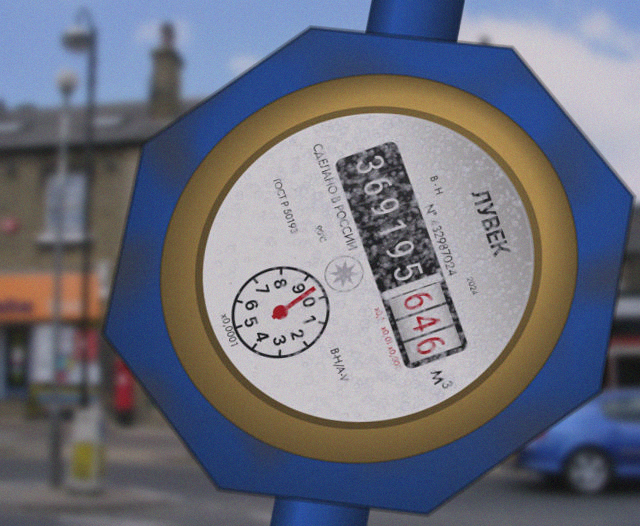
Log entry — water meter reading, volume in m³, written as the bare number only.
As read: 369195.6459
